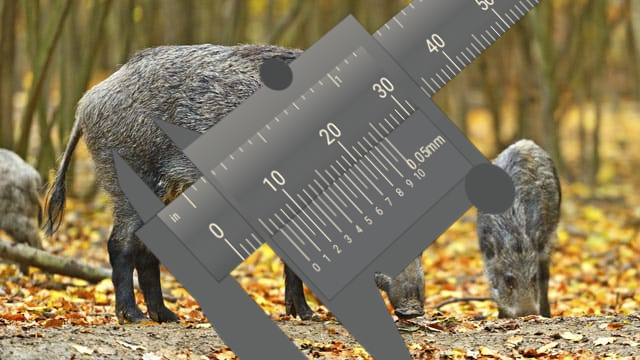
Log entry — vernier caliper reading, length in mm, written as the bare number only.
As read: 6.2
